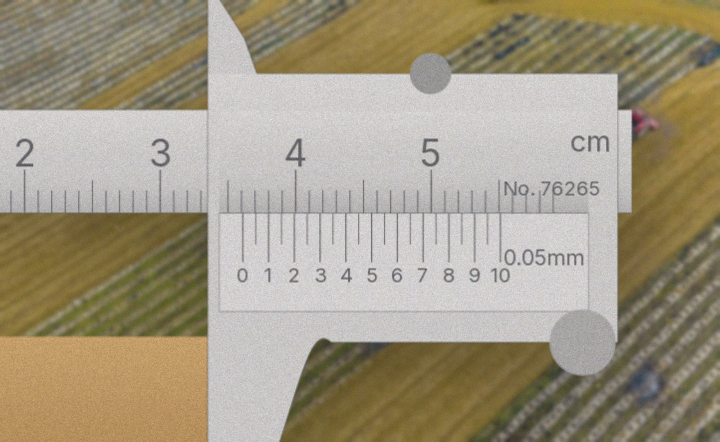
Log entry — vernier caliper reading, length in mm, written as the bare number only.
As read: 36.1
